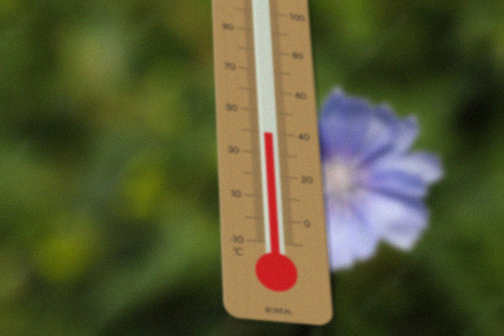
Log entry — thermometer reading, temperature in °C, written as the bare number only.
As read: 40
